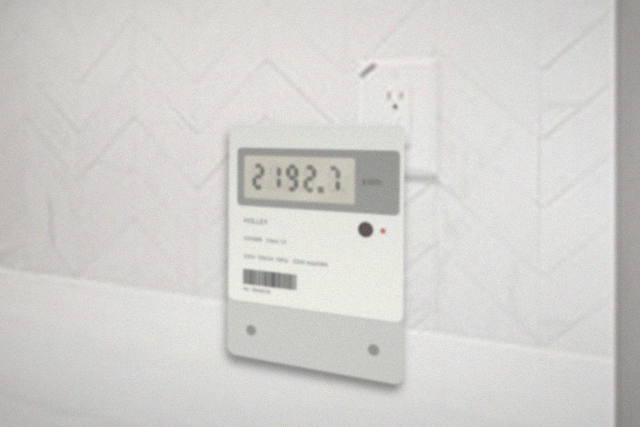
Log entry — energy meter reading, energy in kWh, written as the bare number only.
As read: 2192.7
